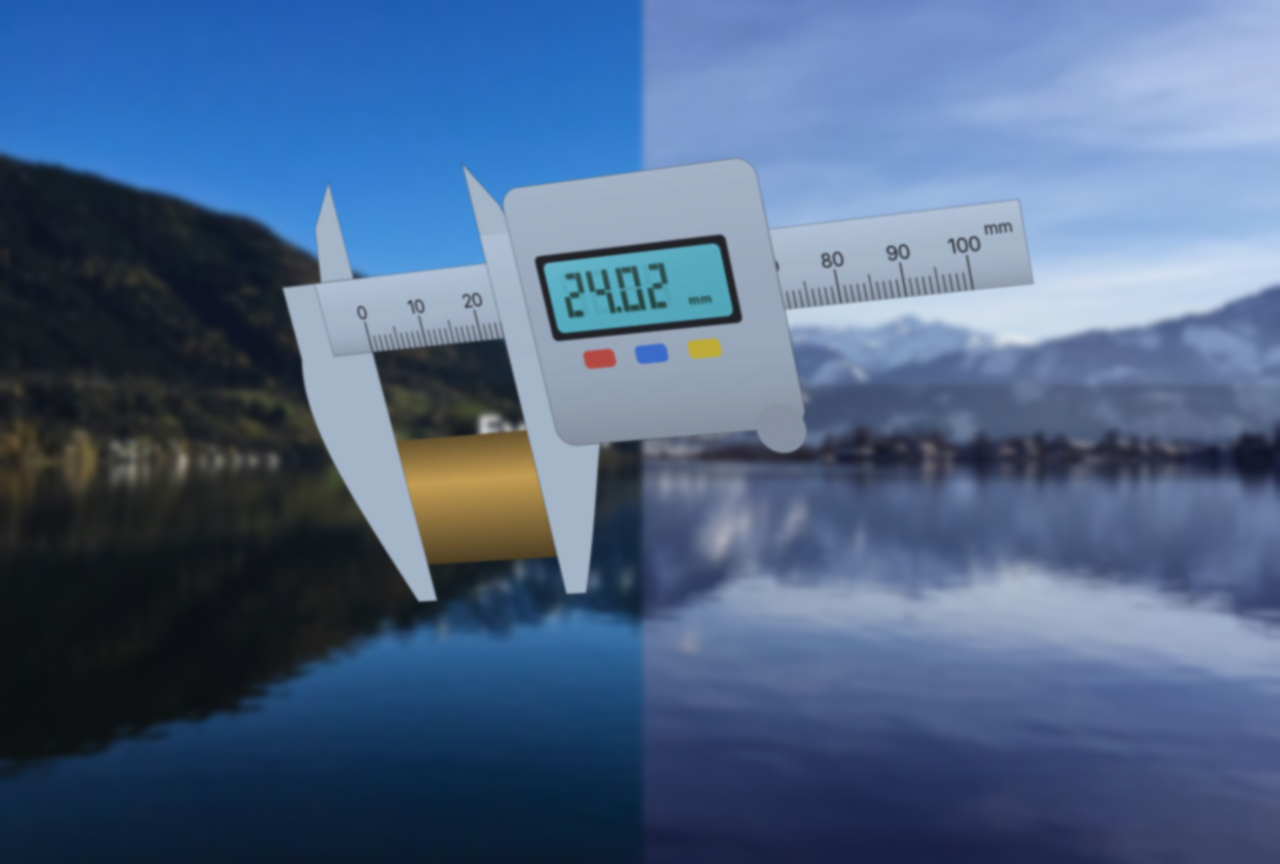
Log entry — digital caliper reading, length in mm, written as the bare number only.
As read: 24.02
